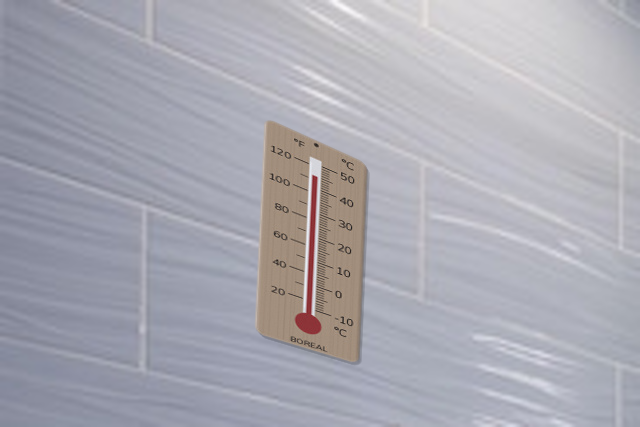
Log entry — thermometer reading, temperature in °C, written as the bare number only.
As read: 45
